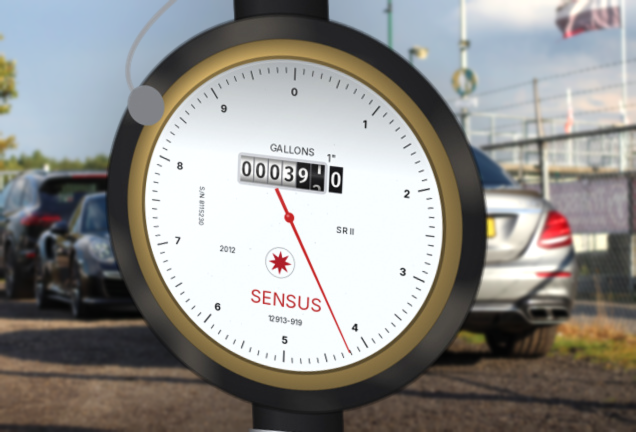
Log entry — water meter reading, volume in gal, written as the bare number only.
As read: 3914.2
